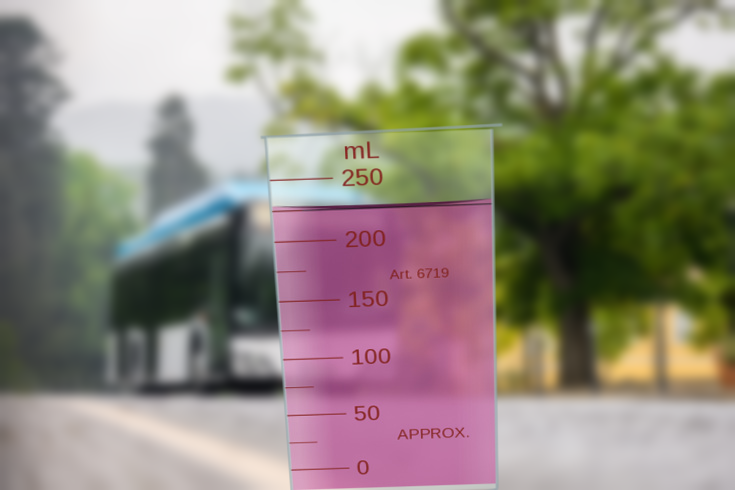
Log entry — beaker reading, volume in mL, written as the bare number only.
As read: 225
